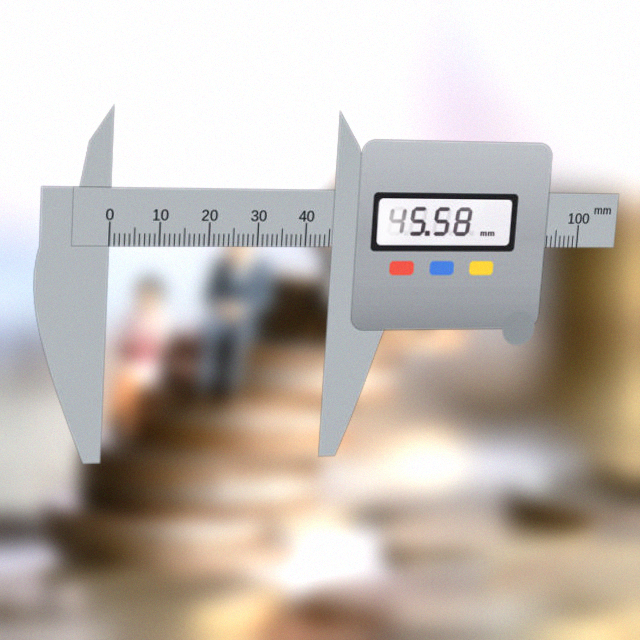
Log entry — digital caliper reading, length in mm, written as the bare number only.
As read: 45.58
